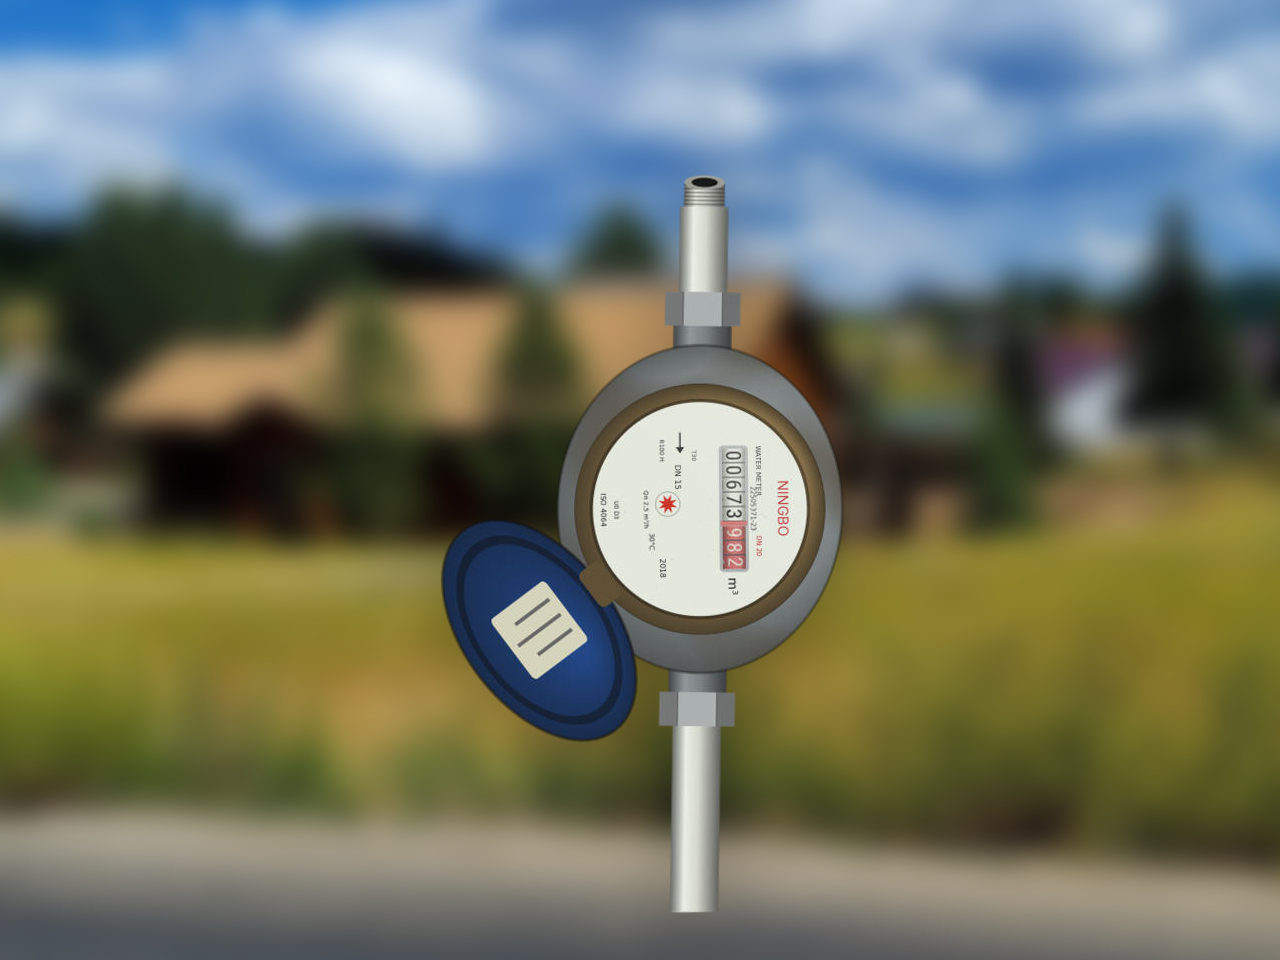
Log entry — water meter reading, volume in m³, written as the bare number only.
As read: 673.982
